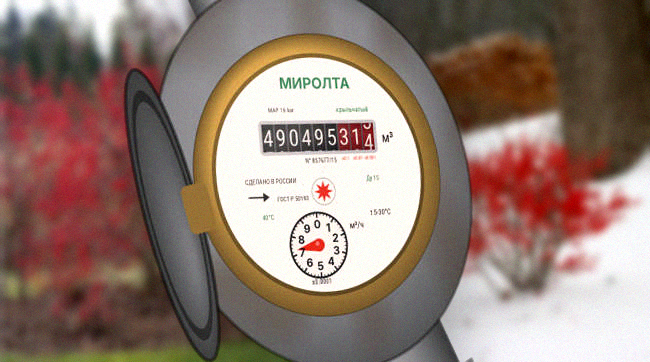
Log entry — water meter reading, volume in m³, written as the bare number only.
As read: 490495.3137
